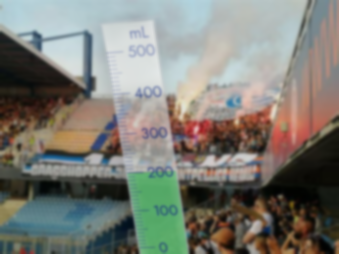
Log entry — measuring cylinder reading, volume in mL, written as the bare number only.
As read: 200
